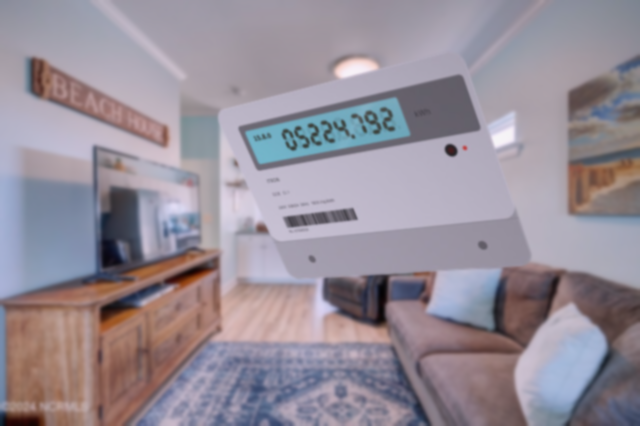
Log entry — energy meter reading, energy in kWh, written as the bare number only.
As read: 5224.792
